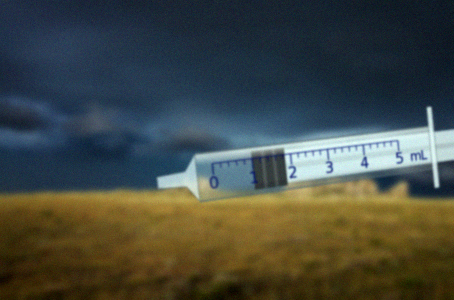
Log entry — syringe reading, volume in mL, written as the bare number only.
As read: 1
